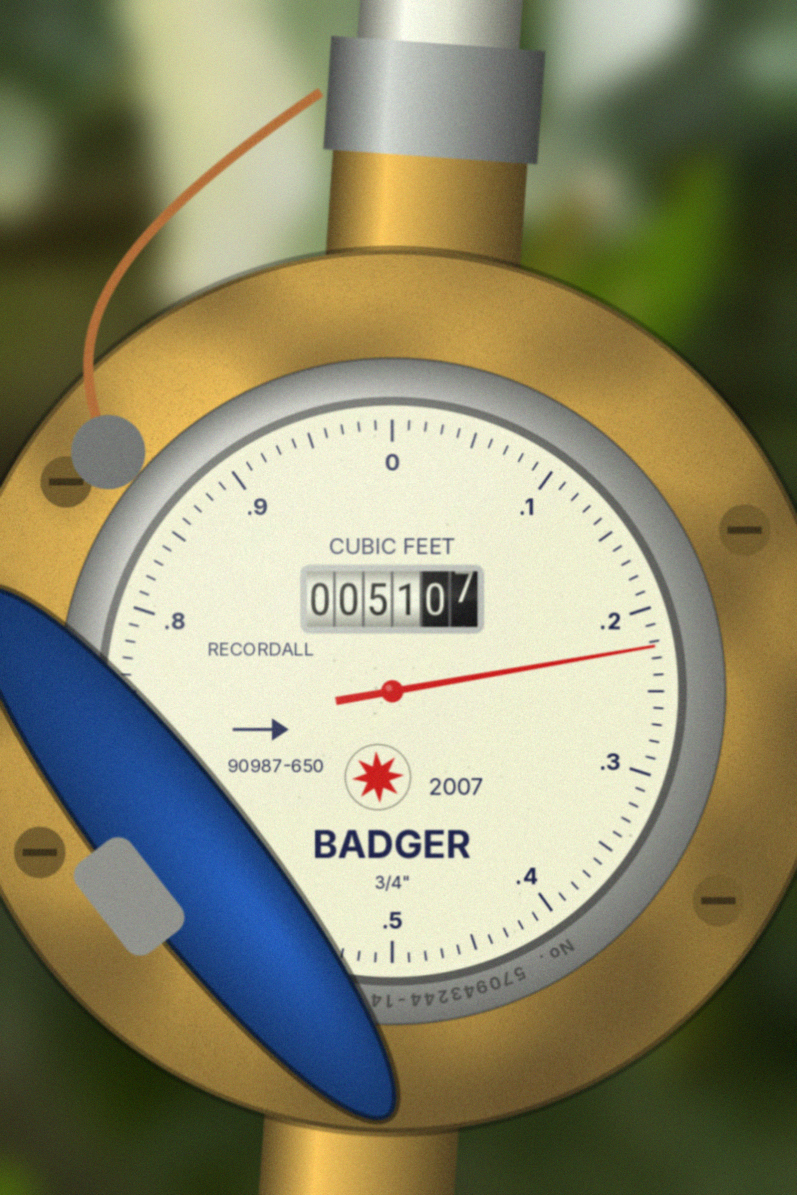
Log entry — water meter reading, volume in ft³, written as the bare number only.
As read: 5107.22
